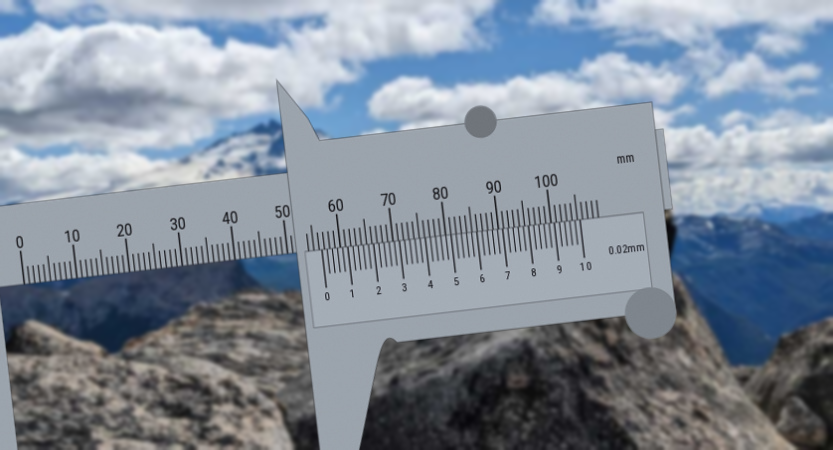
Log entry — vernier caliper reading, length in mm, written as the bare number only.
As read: 56.5
